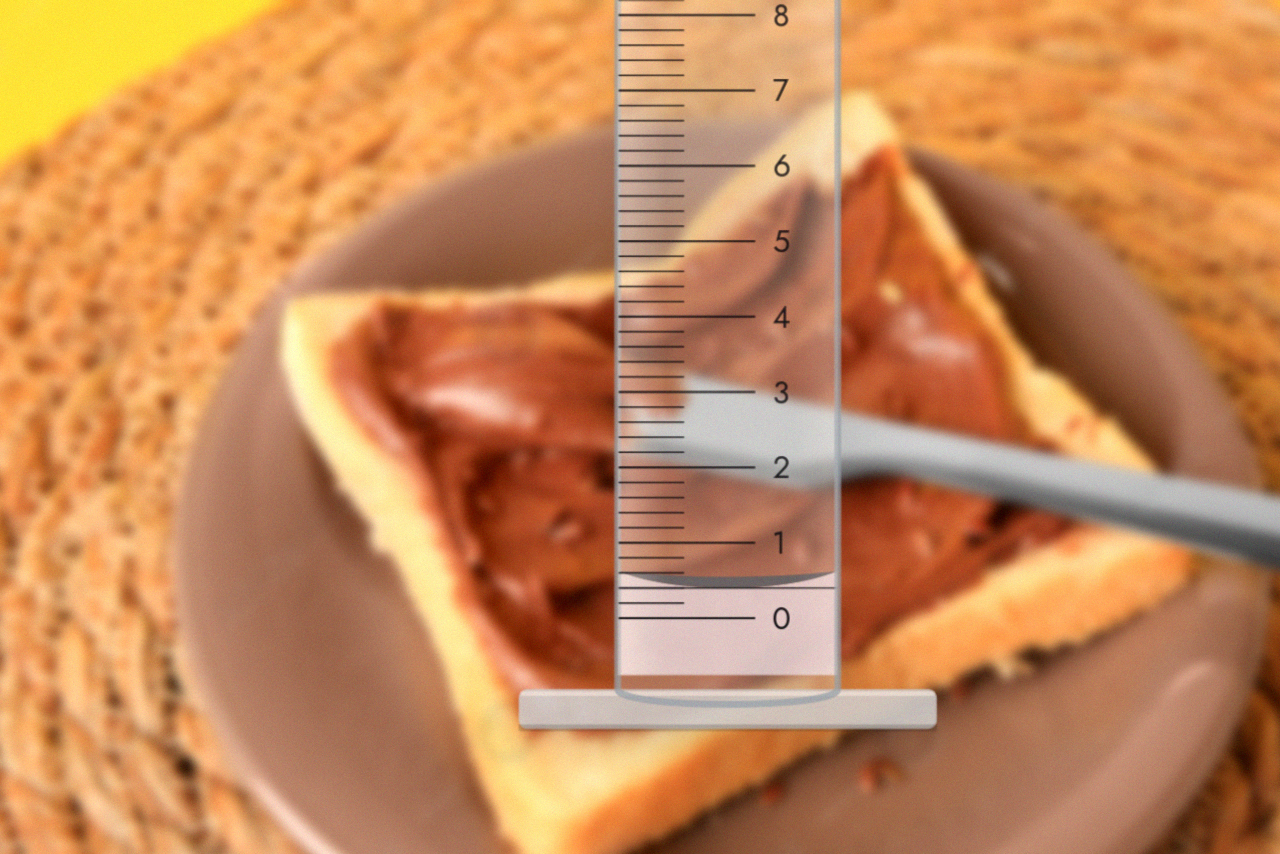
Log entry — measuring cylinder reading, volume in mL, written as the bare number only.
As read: 0.4
